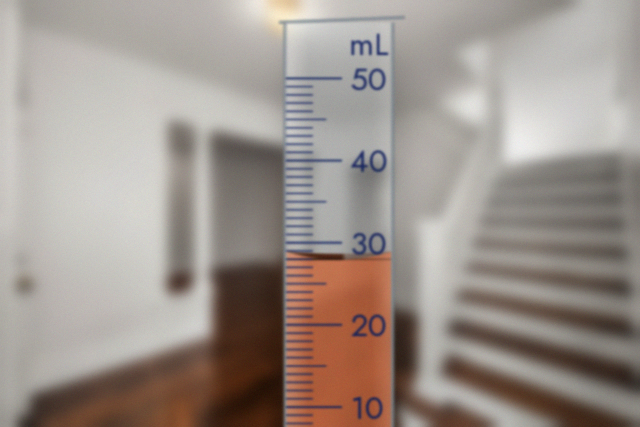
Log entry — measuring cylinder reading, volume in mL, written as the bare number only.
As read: 28
